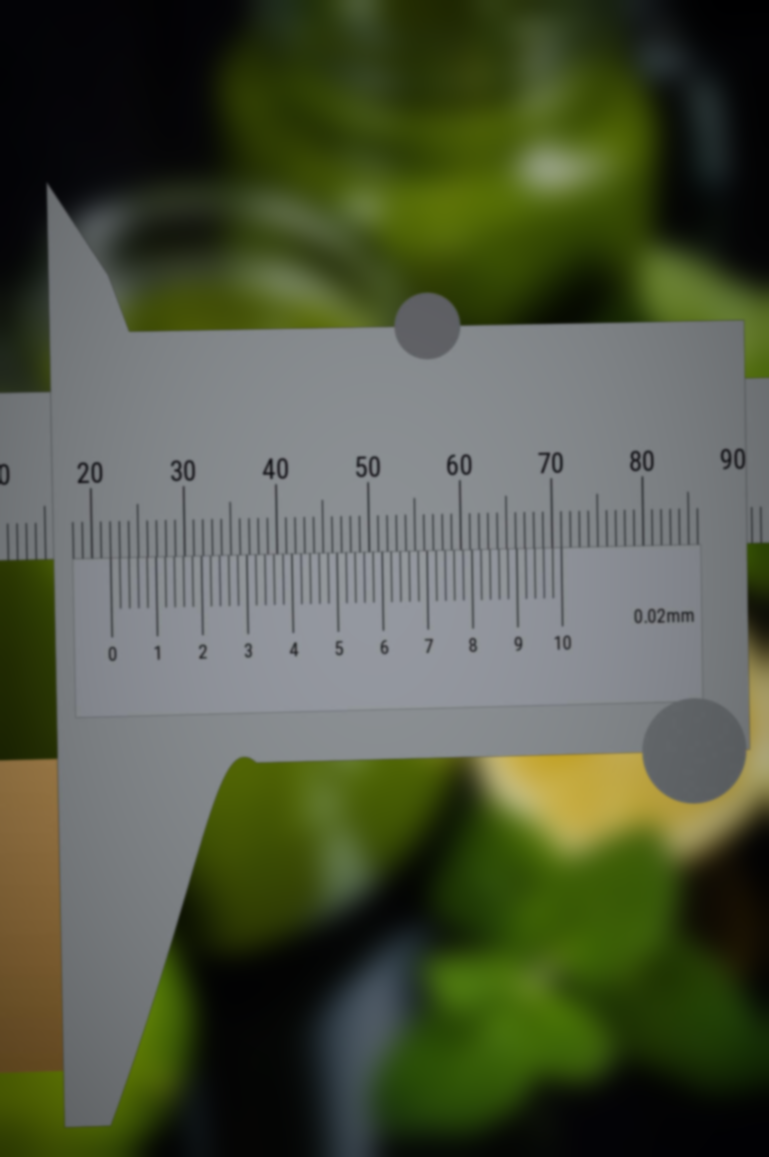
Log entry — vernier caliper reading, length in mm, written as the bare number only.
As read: 22.0
